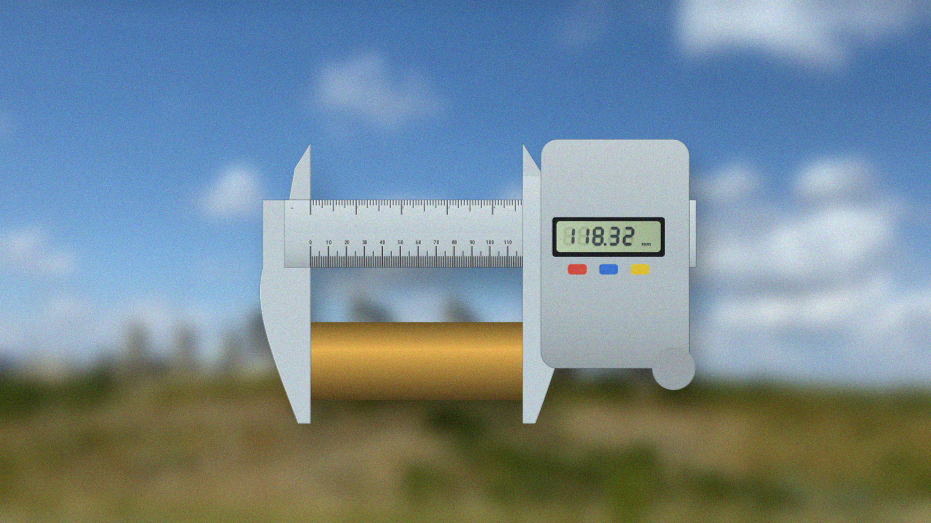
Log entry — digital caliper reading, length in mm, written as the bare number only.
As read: 118.32
